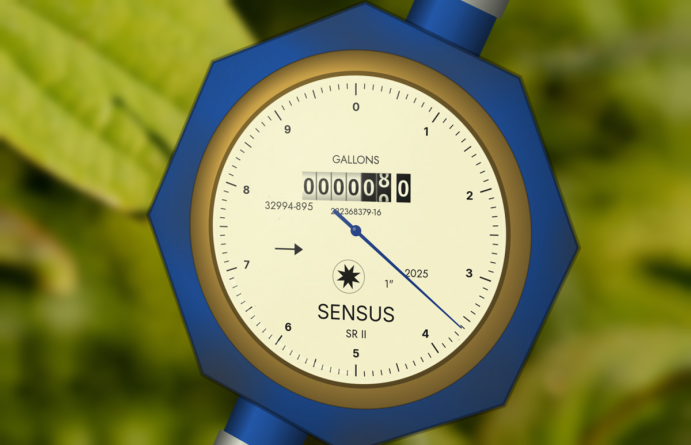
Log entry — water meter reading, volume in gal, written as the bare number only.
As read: 83.6
